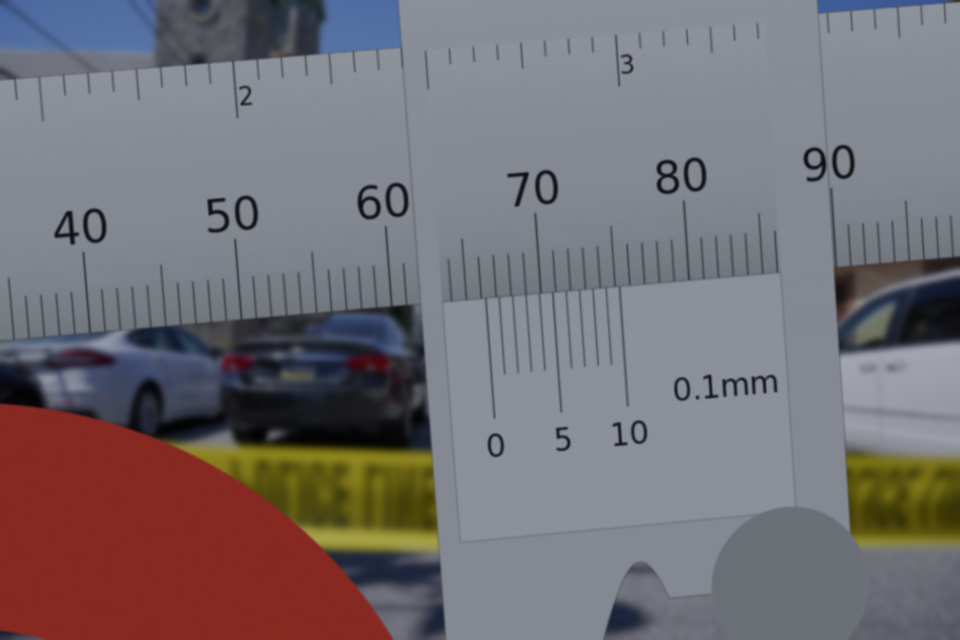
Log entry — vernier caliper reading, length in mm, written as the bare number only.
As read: 66.3
